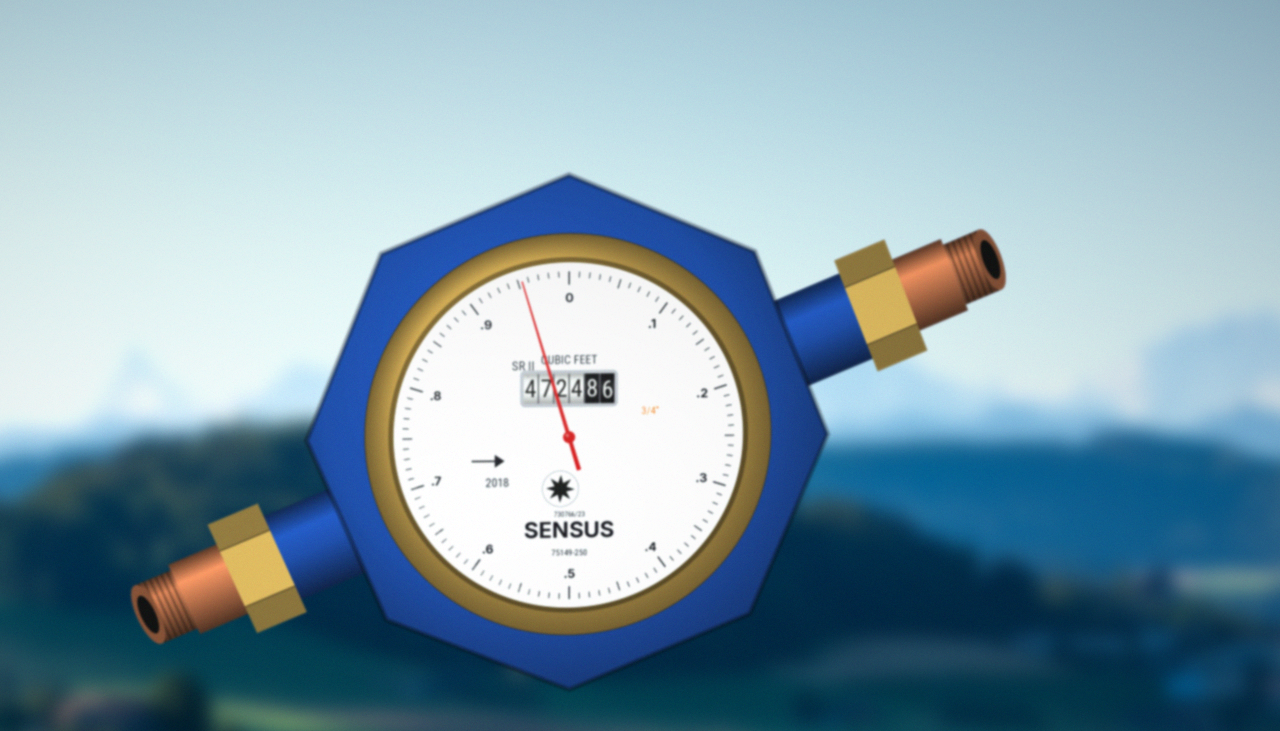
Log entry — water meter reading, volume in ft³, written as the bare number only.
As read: 472485.95
